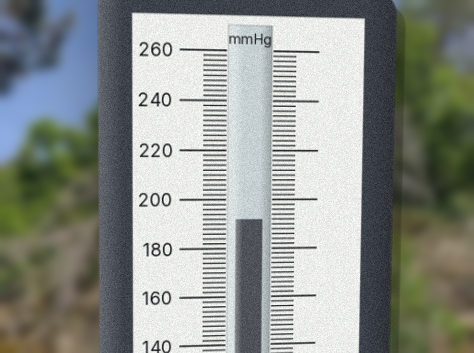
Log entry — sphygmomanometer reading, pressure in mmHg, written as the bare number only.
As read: 192
